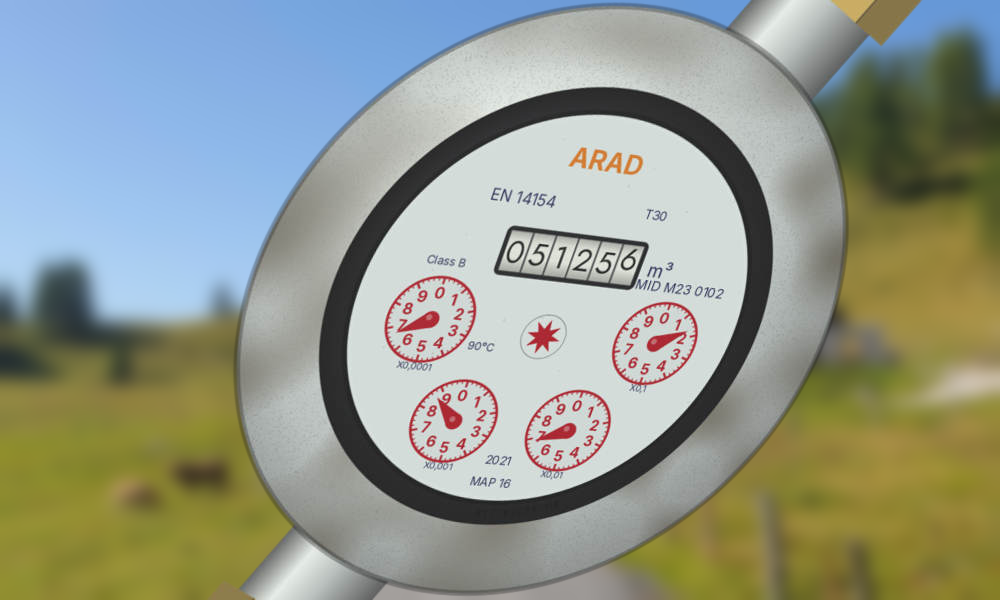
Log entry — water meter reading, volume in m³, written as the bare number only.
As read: 51256.1686
